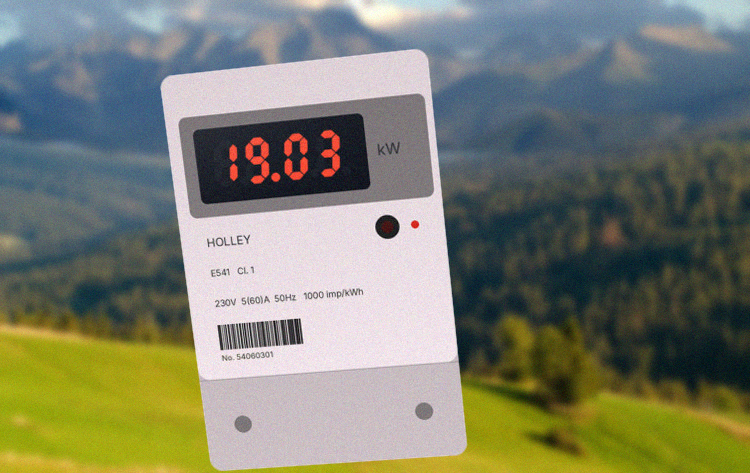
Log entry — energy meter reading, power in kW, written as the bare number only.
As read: 19.03
